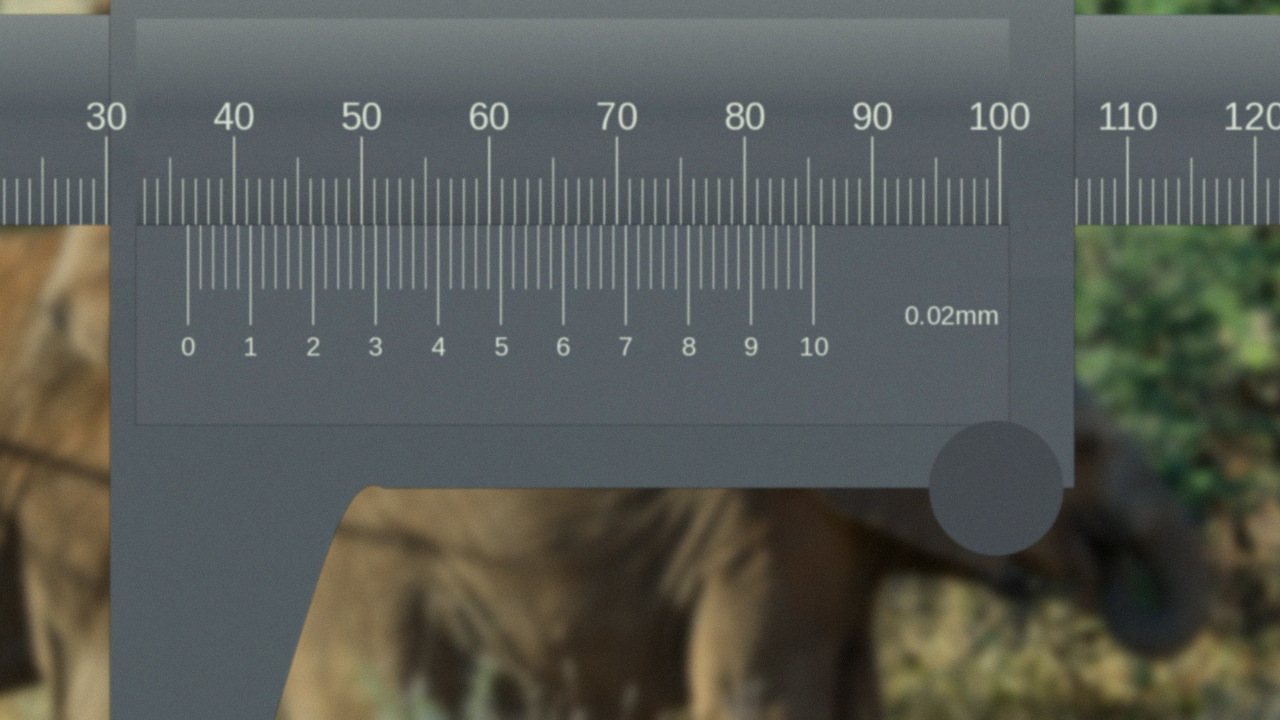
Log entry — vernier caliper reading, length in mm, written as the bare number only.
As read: 36.4
